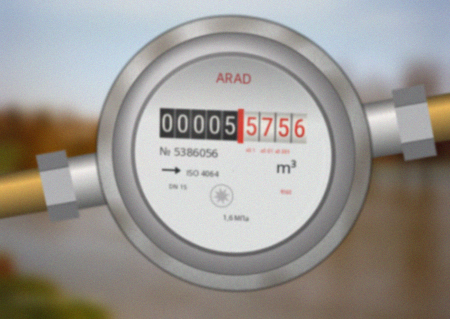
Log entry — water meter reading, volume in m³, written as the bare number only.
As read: 5.5756
